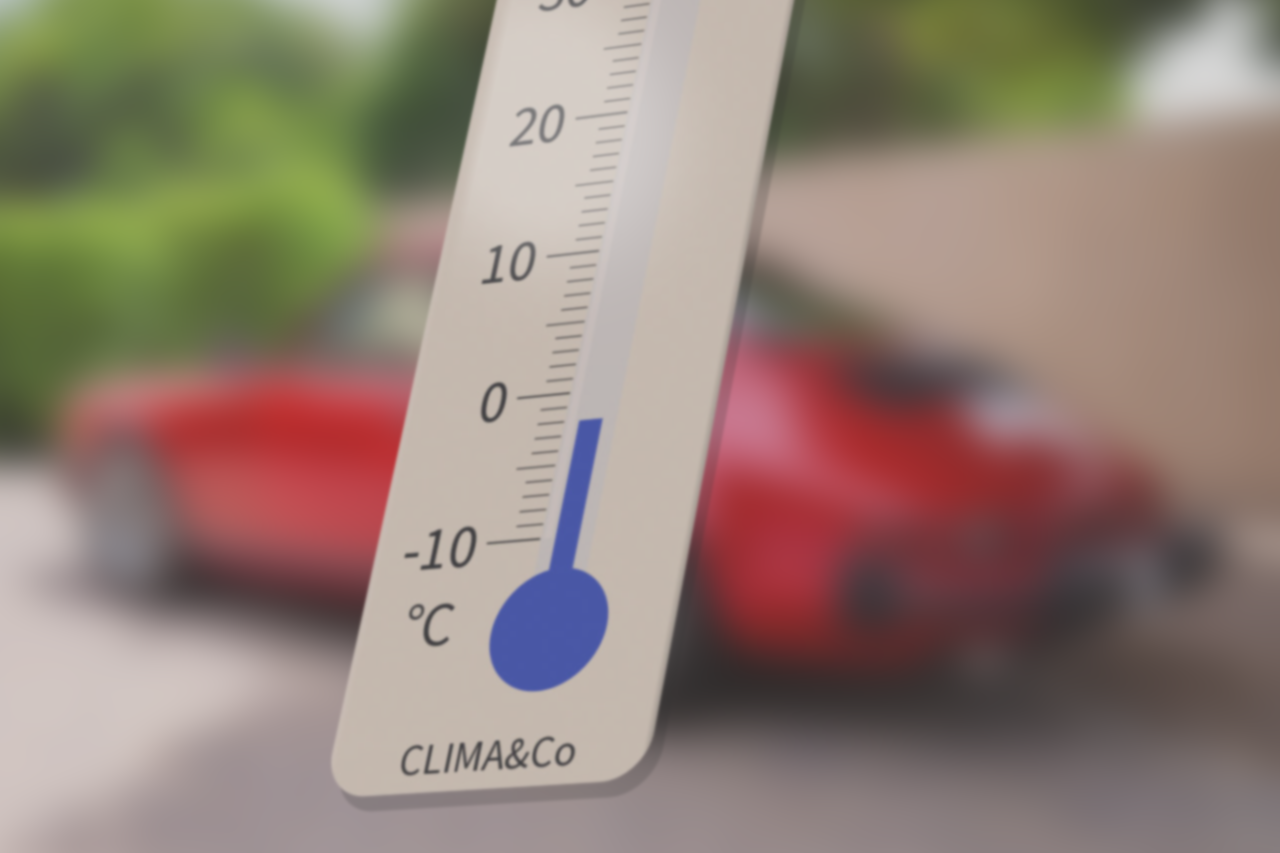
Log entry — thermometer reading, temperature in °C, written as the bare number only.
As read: -2
